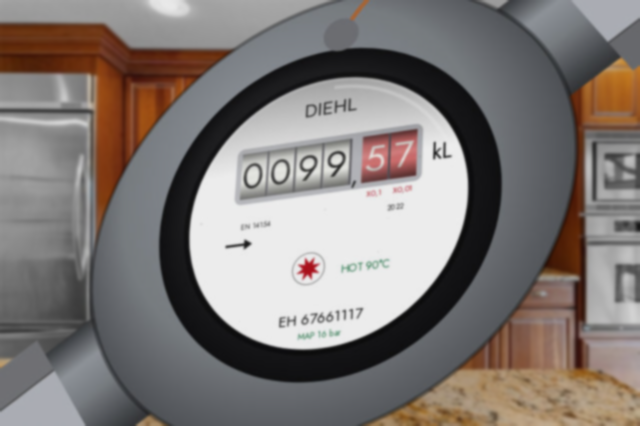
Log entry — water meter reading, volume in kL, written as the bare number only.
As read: 99.57
